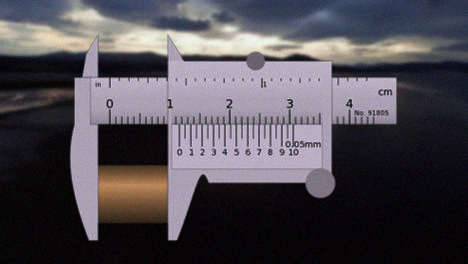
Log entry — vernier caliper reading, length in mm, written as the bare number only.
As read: 11.6
